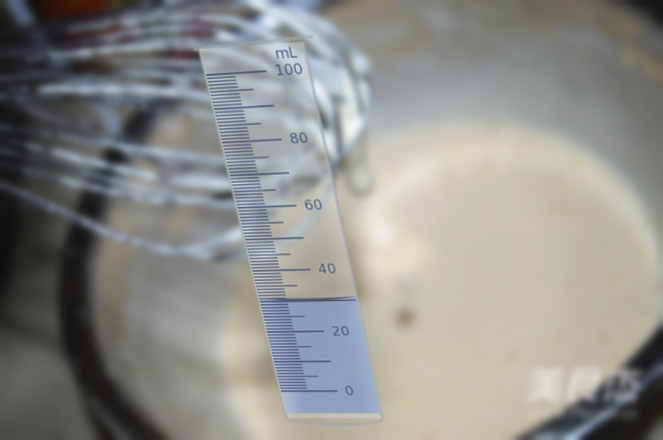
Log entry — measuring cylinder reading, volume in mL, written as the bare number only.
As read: 30
